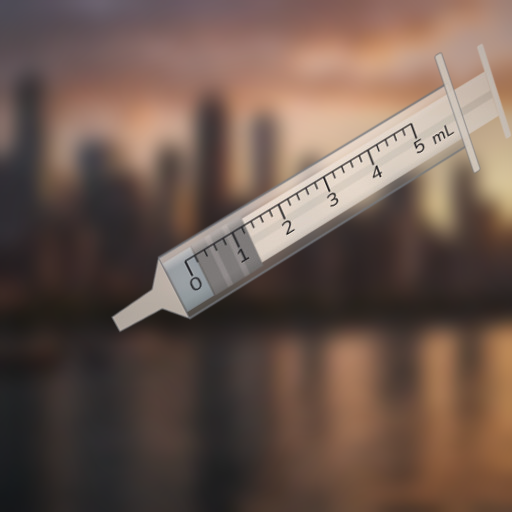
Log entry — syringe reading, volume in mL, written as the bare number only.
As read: 0.2
